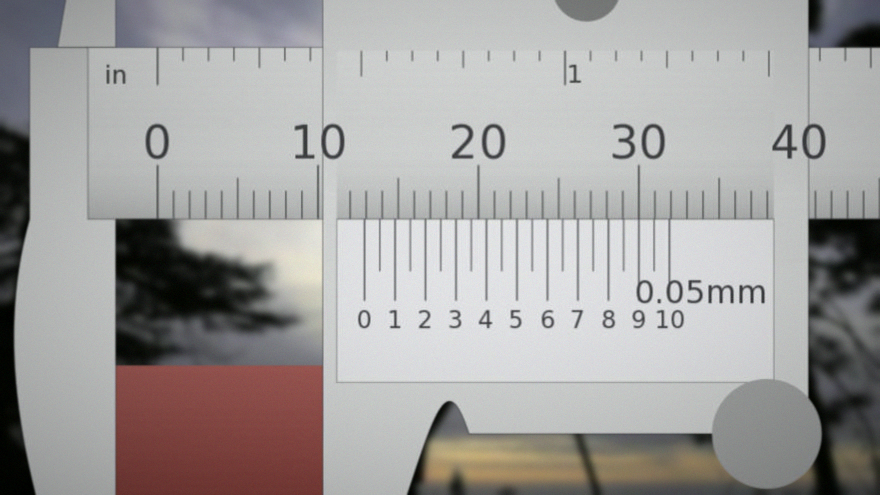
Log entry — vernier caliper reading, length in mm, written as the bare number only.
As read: 12.9
